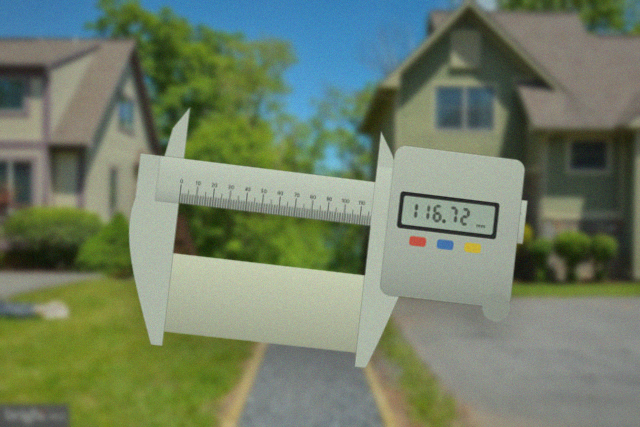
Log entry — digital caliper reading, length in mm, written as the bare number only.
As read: 116.72
